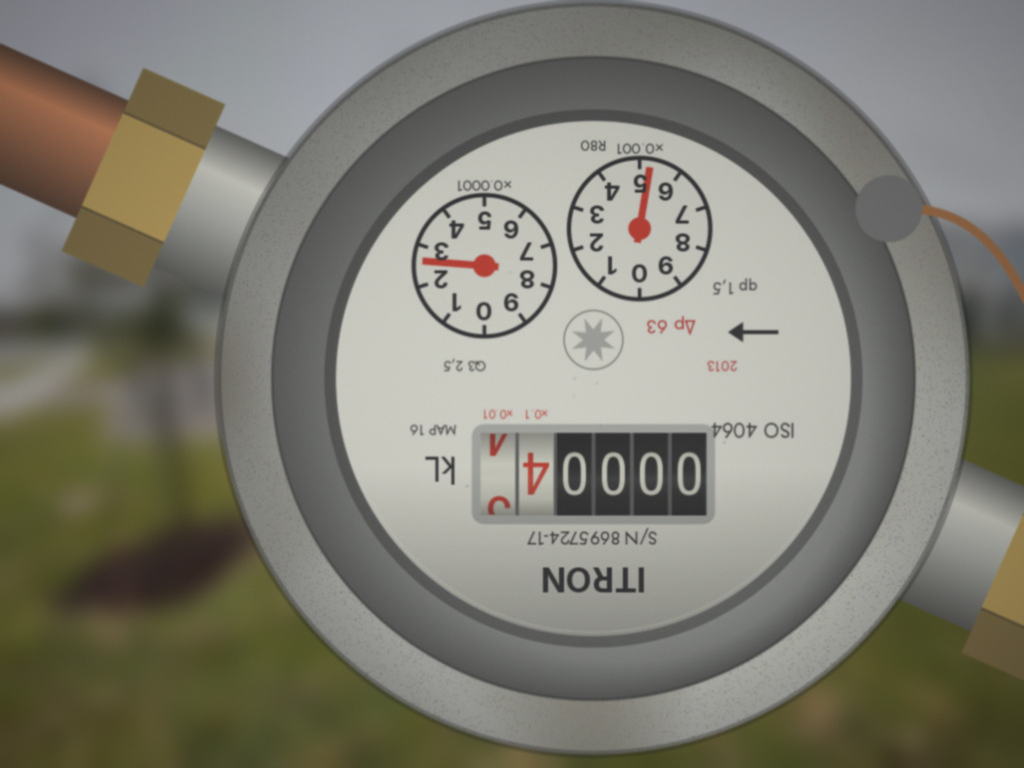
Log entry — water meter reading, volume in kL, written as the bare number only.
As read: 0.4352
